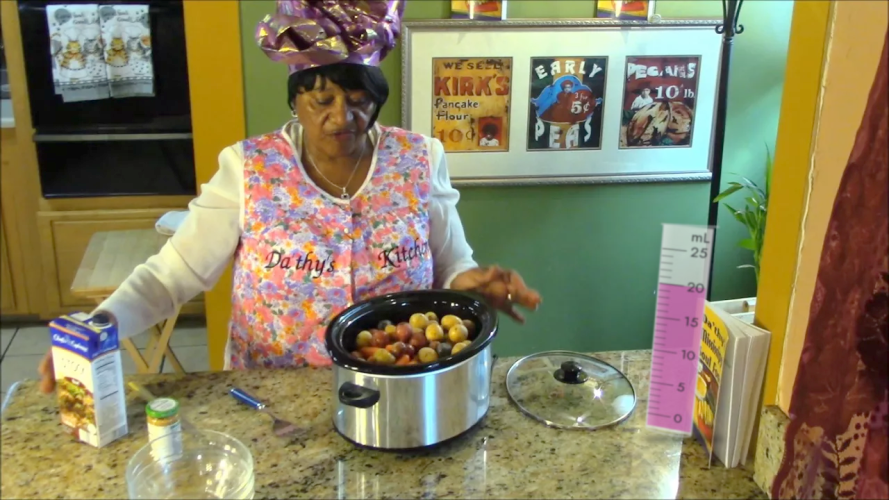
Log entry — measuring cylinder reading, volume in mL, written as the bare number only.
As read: 20
